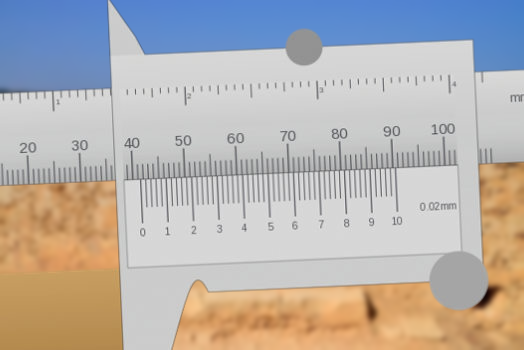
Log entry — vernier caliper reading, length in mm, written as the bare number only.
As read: 41.5
